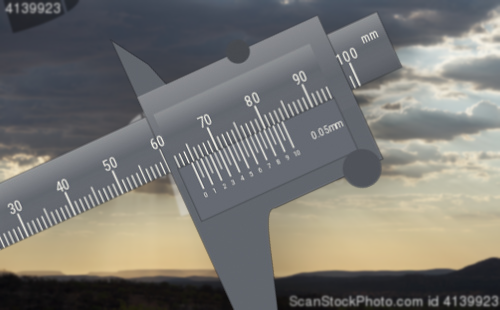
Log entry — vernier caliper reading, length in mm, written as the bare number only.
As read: 64.5
